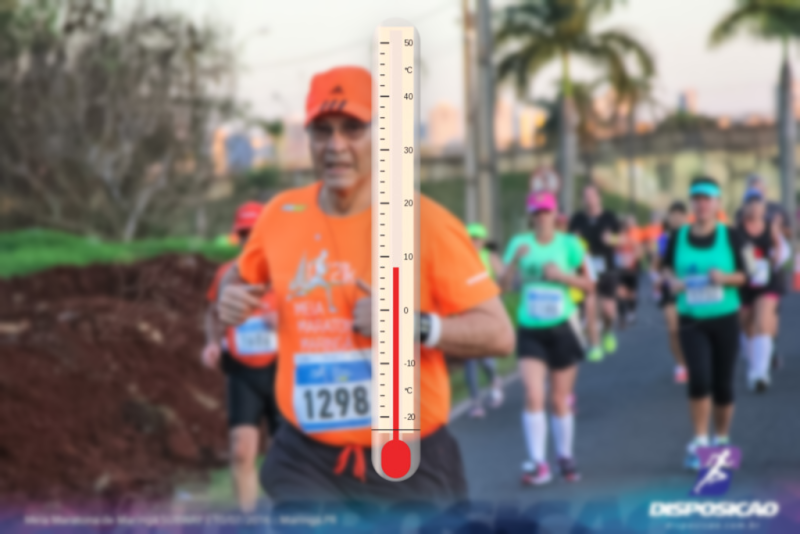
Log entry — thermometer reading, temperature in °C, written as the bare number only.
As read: 8
